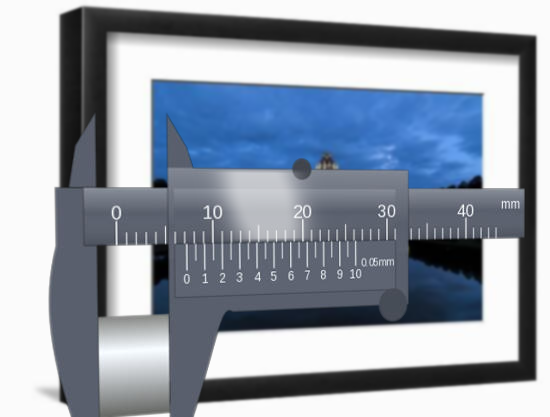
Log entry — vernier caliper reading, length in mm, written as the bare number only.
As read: 7.2
